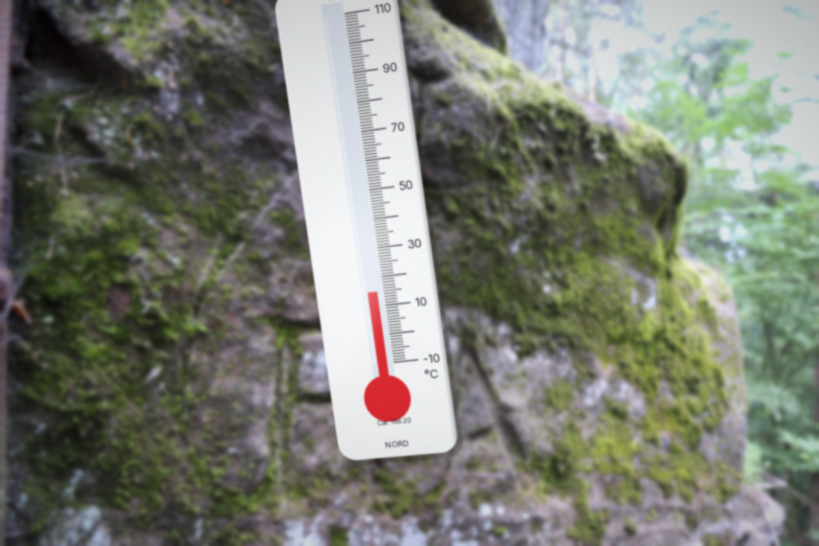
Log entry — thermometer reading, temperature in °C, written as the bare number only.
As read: 15
